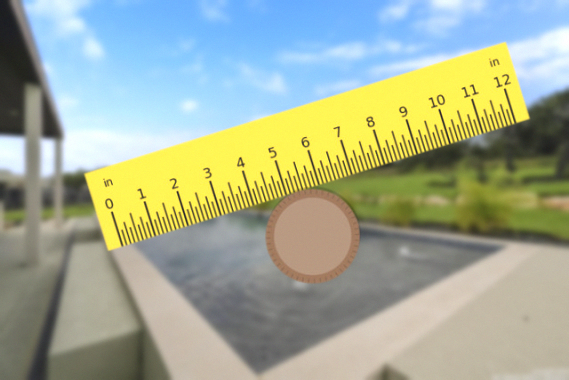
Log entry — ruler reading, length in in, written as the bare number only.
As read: 2.75
